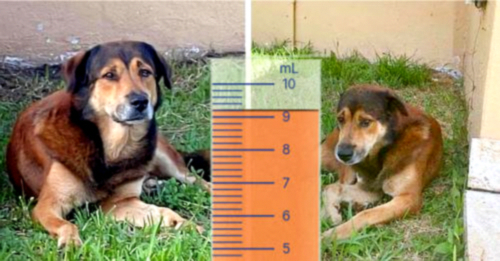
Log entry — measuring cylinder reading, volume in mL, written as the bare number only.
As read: 9.2
